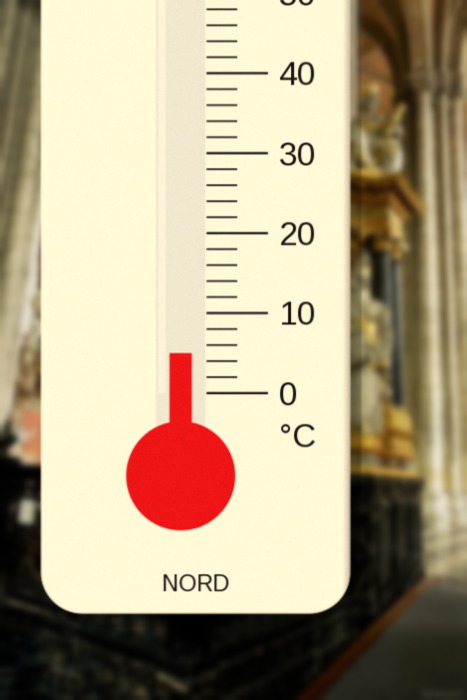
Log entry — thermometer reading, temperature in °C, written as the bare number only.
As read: 5
